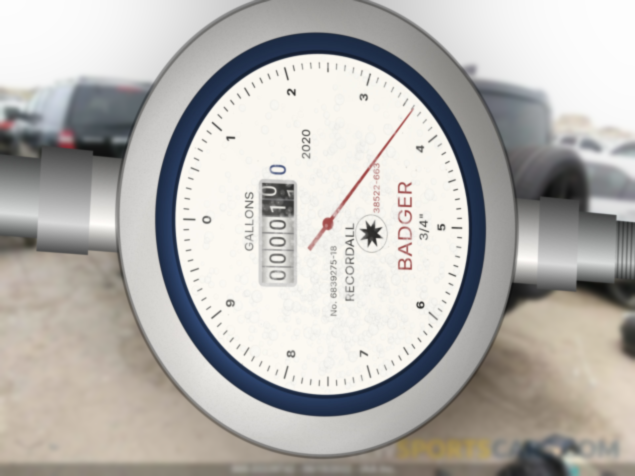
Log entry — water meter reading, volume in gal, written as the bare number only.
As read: 103.6
